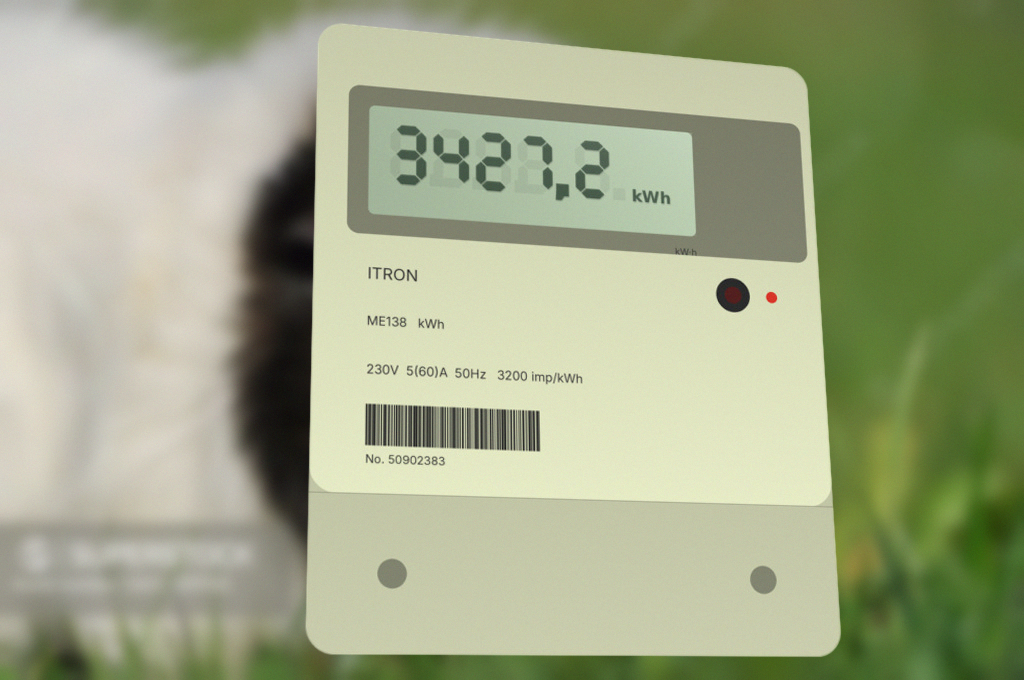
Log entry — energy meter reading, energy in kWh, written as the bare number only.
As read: 3427.2
